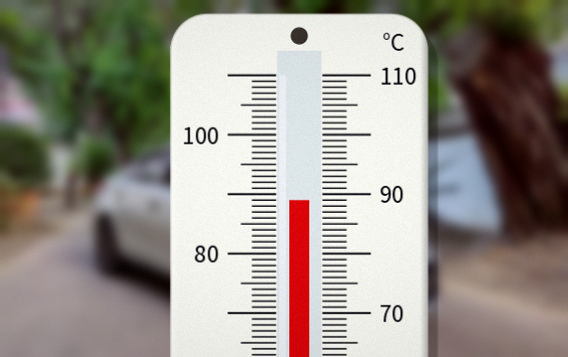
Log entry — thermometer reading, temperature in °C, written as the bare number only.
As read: 89
